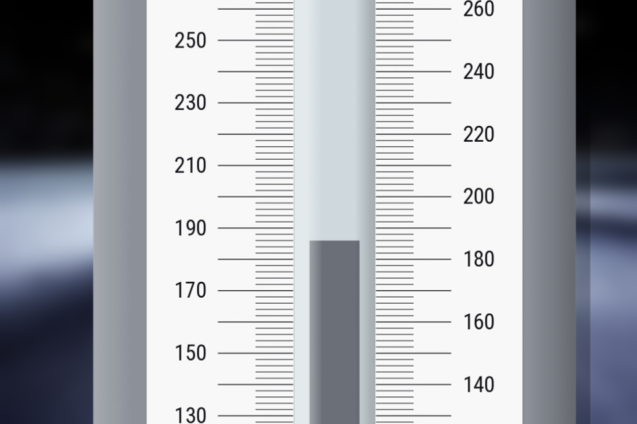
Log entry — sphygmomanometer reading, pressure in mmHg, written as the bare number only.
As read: 186
